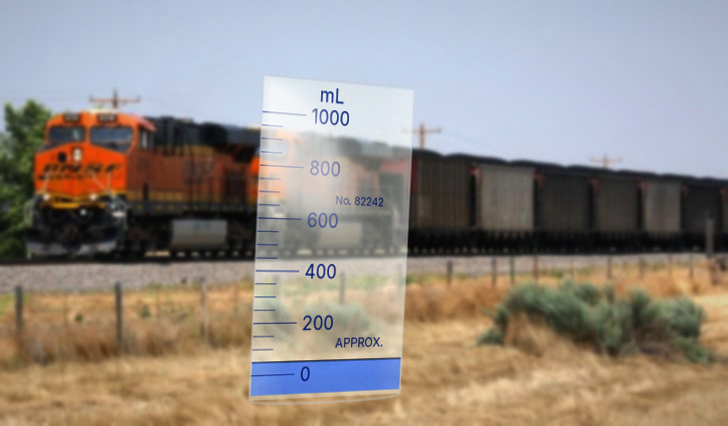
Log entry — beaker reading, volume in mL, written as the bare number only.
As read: 50
